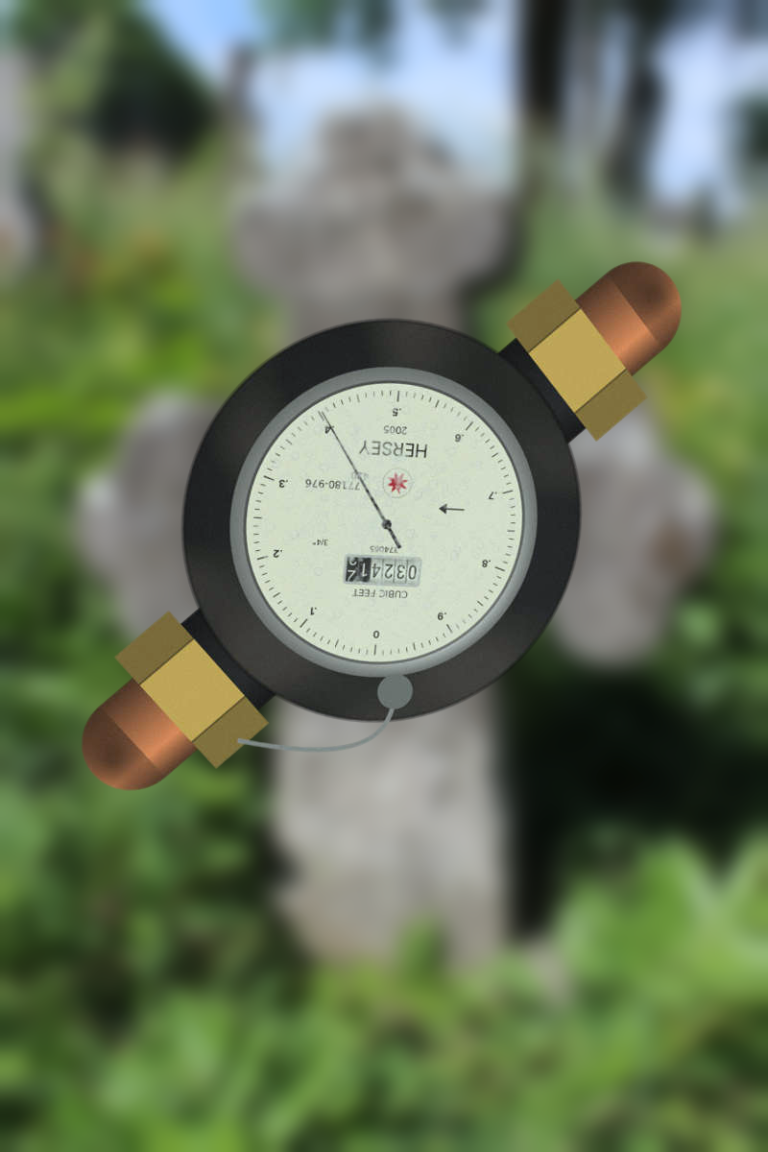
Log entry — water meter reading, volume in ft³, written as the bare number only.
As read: 32412.40
